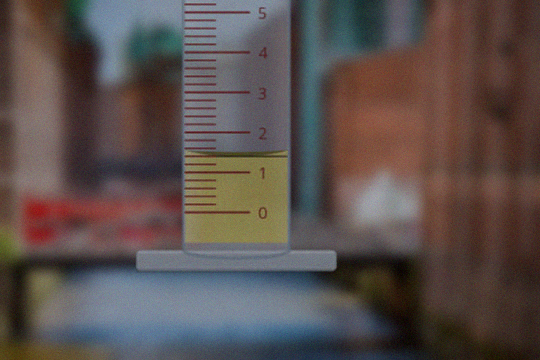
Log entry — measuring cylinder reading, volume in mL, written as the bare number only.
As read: 1.4
